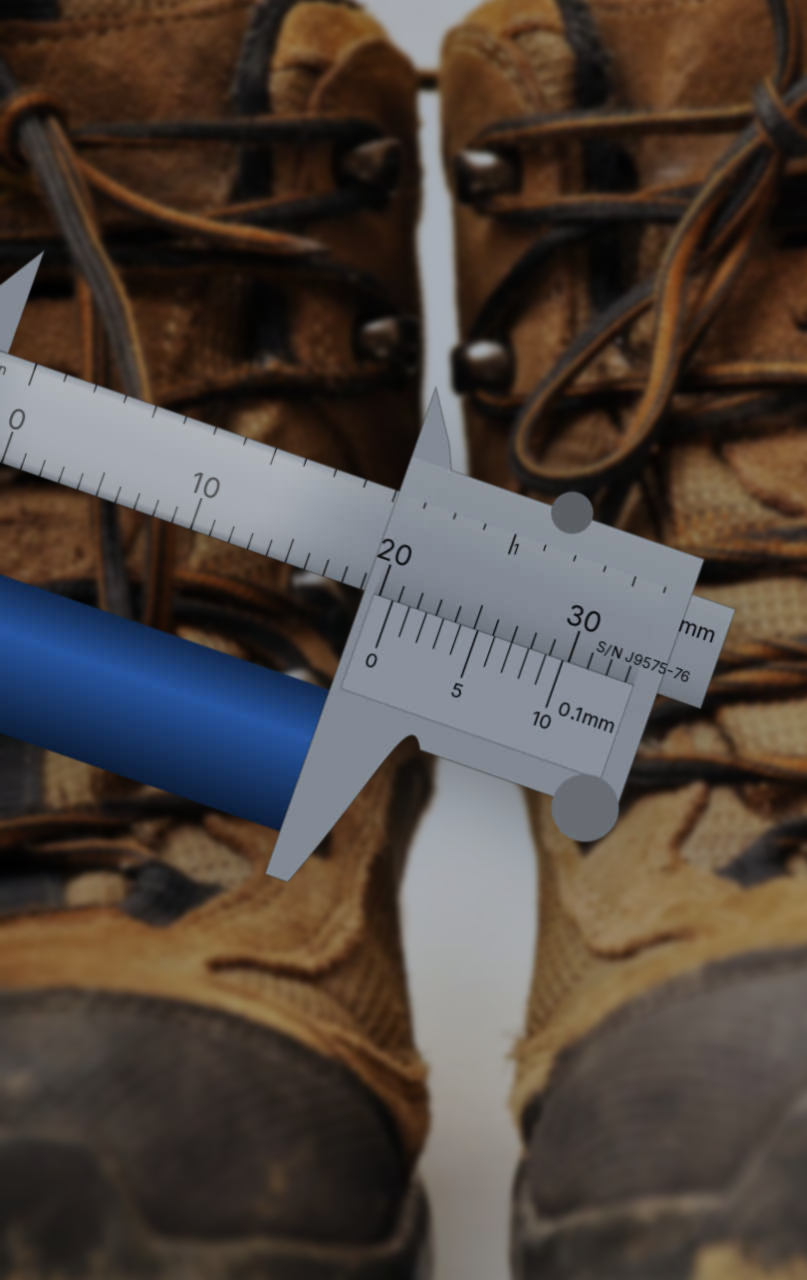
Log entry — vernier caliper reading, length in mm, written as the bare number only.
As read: 20.7
